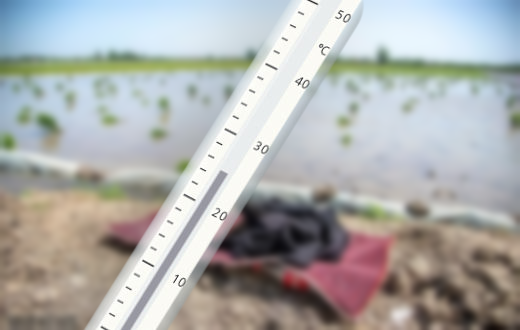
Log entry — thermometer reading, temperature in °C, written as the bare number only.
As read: 25
